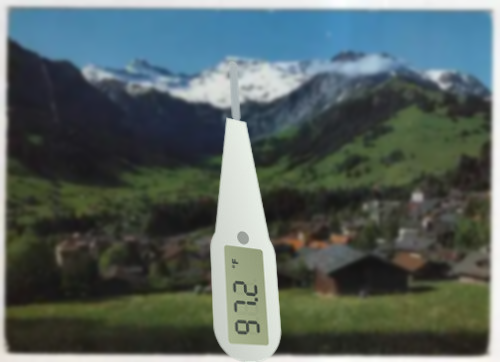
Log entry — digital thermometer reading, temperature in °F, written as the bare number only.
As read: 97.2
